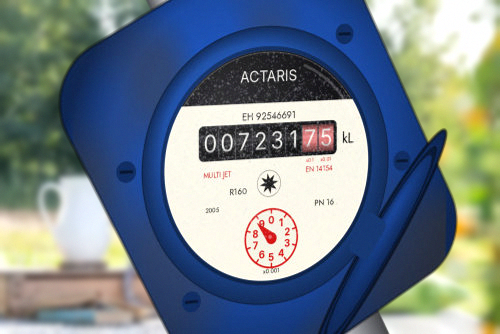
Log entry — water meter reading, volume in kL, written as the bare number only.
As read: 7231.758
